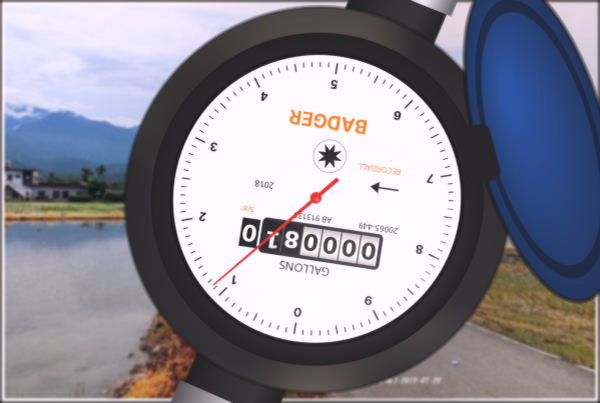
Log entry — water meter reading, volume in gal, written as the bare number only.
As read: 811.1
